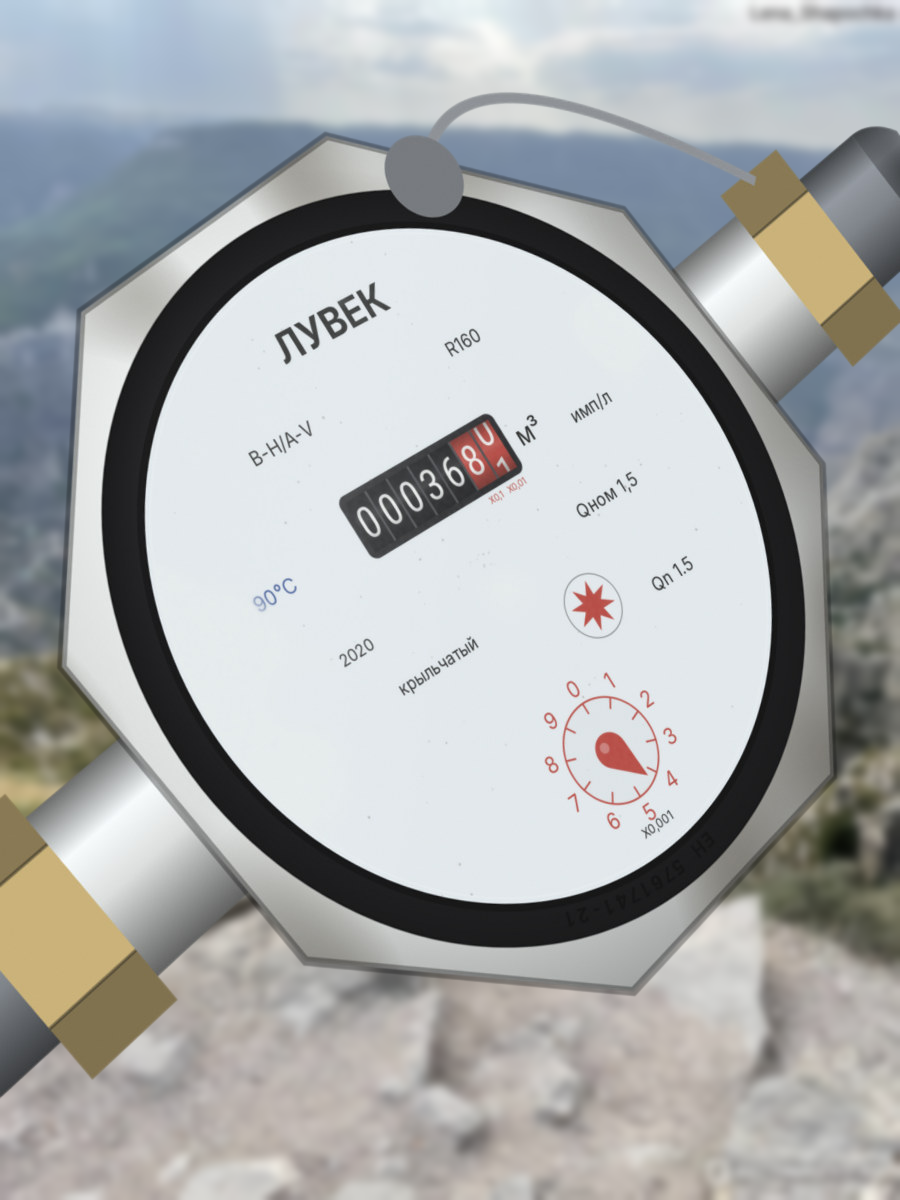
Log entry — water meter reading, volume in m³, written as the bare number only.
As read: 36.804
